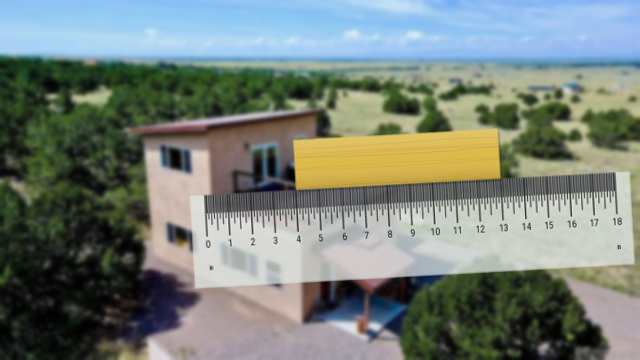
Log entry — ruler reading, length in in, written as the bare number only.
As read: 9
